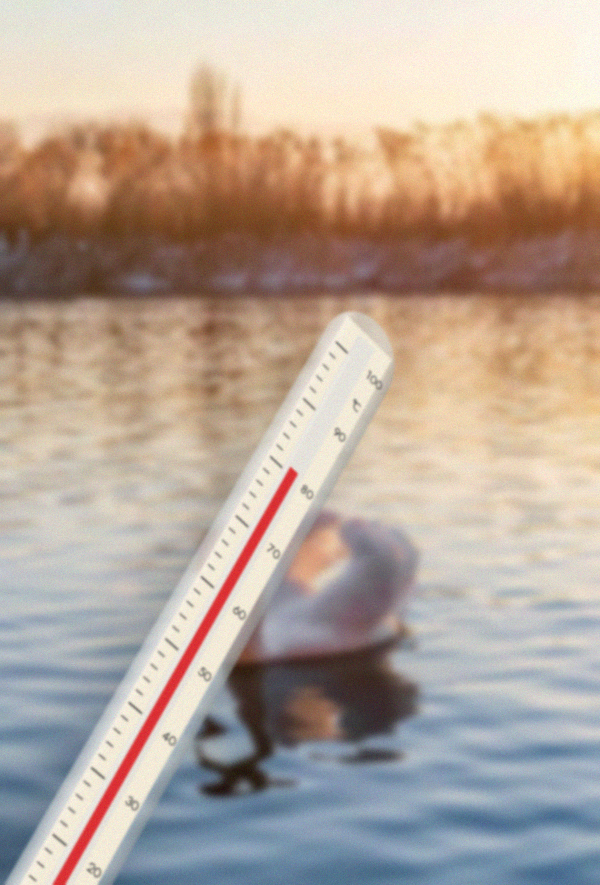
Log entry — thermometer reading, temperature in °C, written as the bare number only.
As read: 81
